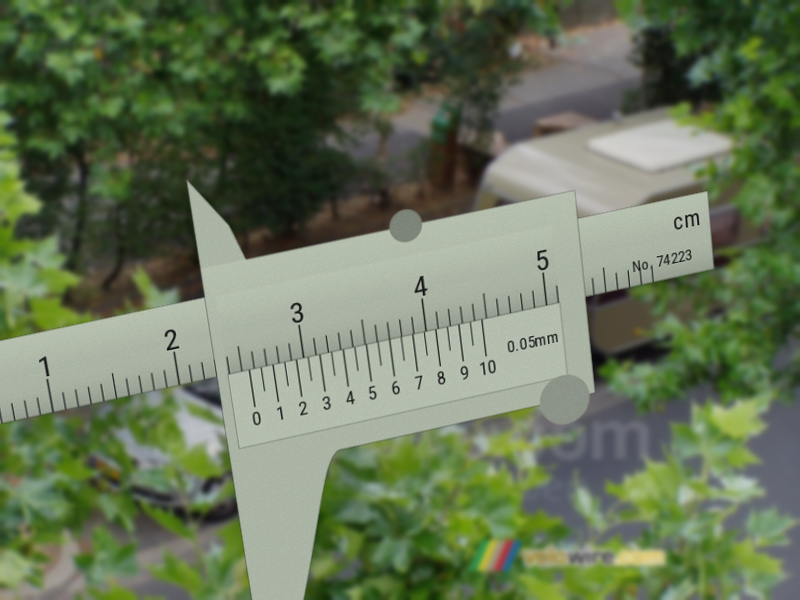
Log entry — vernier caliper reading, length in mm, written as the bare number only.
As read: 25.6
